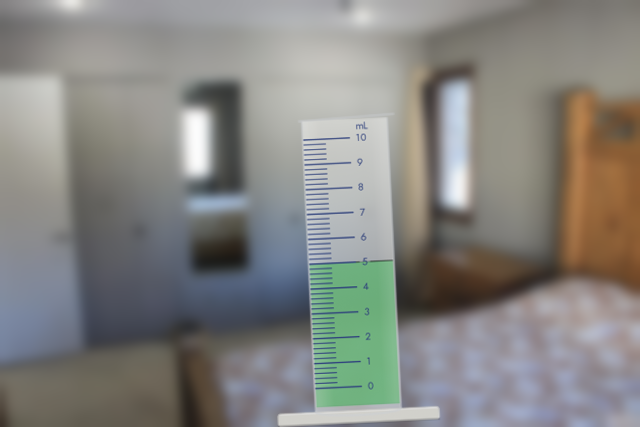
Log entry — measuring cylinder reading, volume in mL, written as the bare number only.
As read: 5
